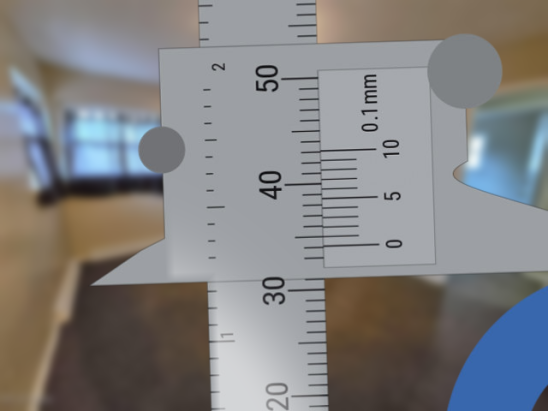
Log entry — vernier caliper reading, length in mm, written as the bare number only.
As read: 34.1
